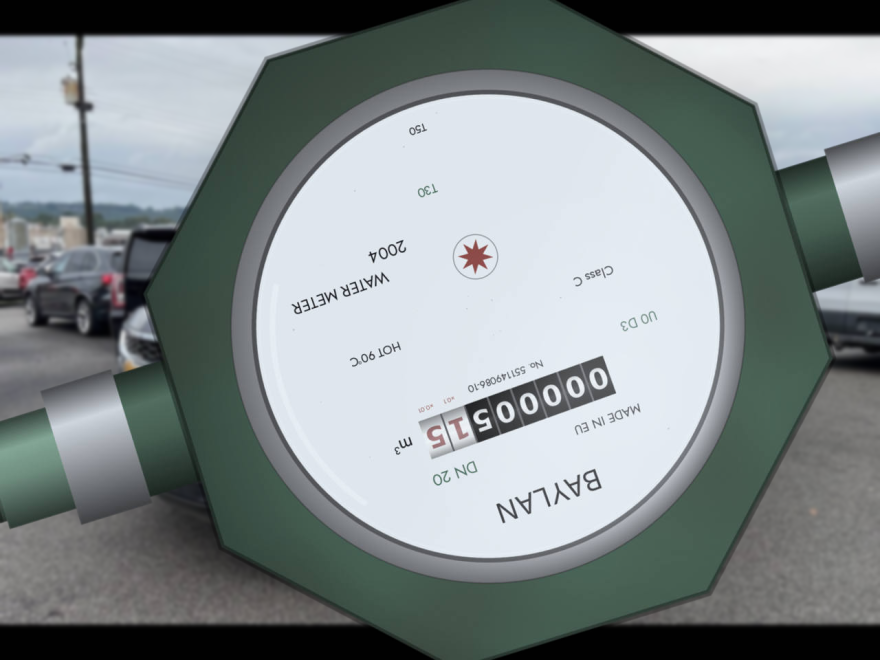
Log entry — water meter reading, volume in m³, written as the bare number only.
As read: 5.15
